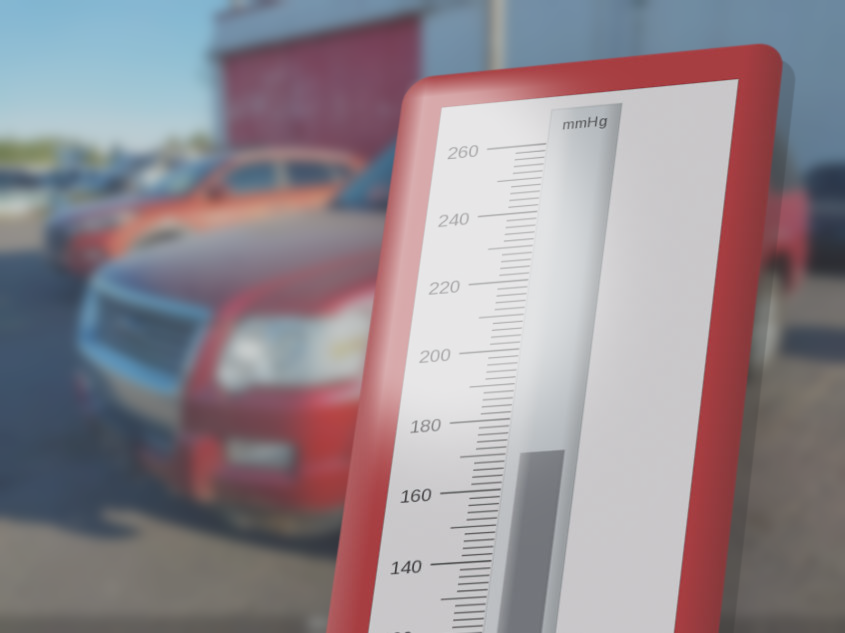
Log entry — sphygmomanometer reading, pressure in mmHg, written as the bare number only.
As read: 170
